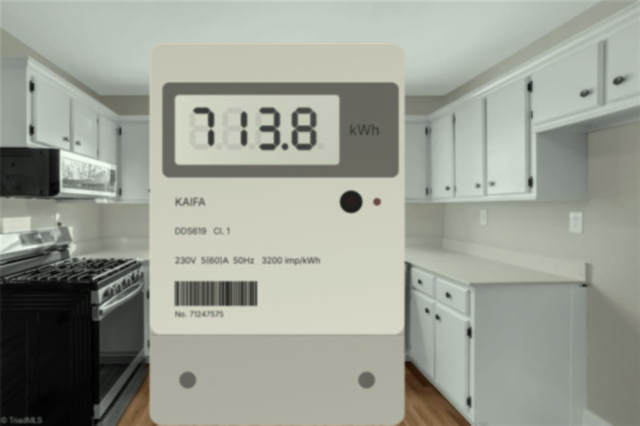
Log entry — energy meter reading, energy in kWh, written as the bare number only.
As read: 713.8
